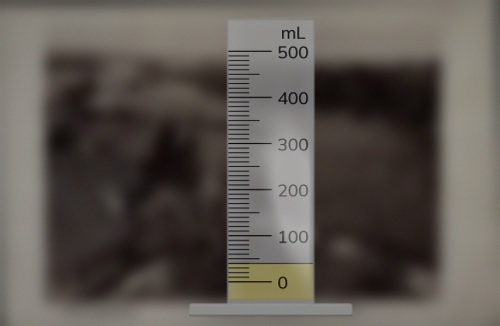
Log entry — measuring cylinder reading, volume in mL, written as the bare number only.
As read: 40
